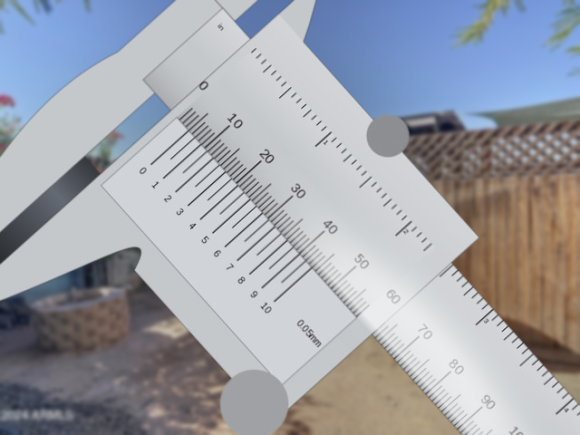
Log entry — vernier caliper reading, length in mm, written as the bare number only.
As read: 5.0
